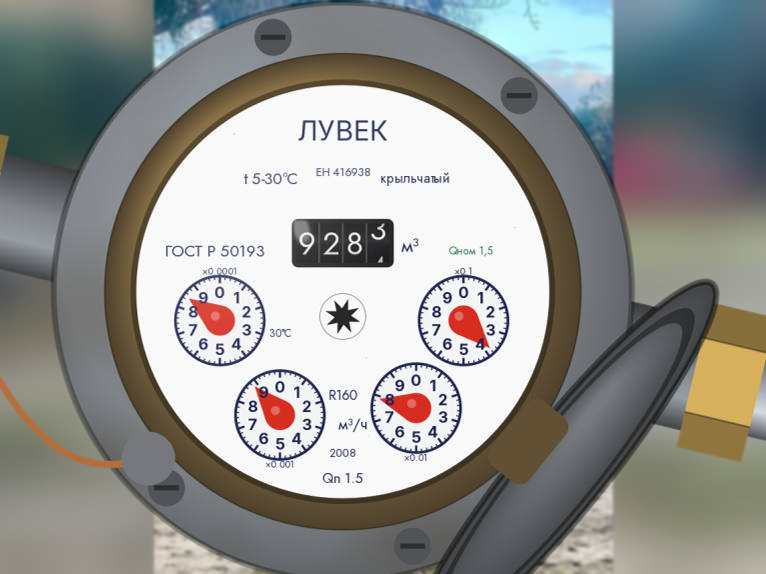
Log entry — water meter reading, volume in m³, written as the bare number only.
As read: 9283.3788
